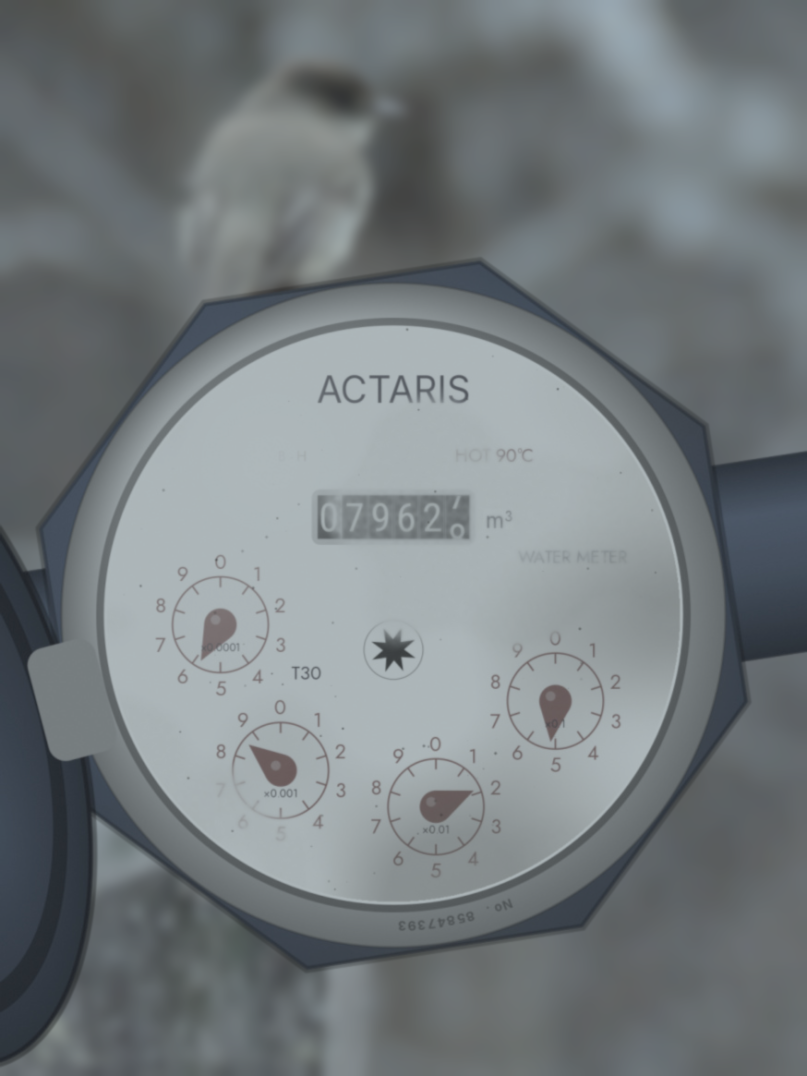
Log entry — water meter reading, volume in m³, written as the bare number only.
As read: 79627.5185
